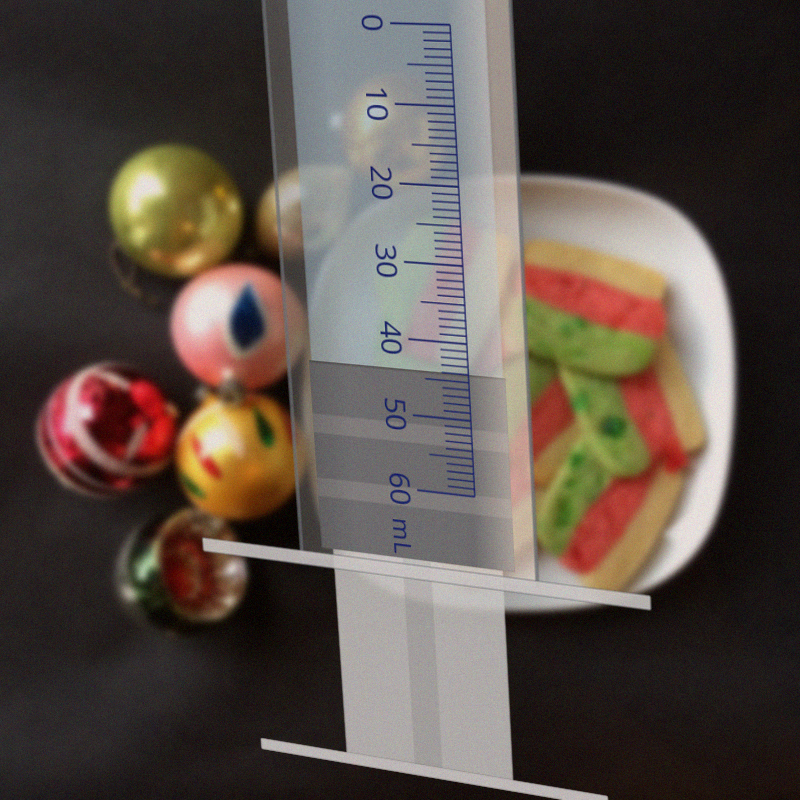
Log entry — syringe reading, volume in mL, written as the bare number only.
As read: 44
